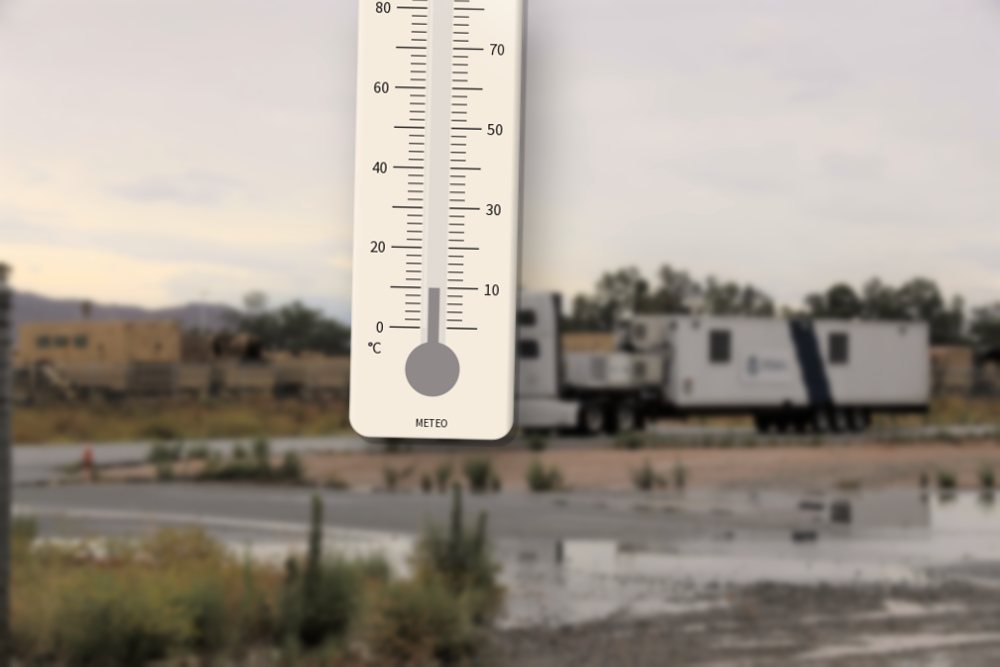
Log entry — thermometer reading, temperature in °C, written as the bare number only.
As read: 10
